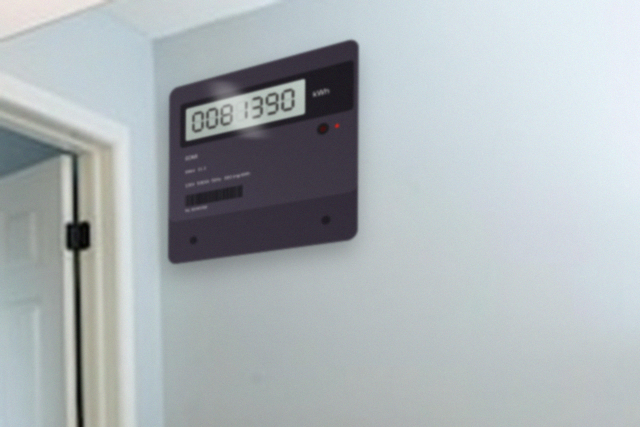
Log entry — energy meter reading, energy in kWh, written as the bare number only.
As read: 81390
